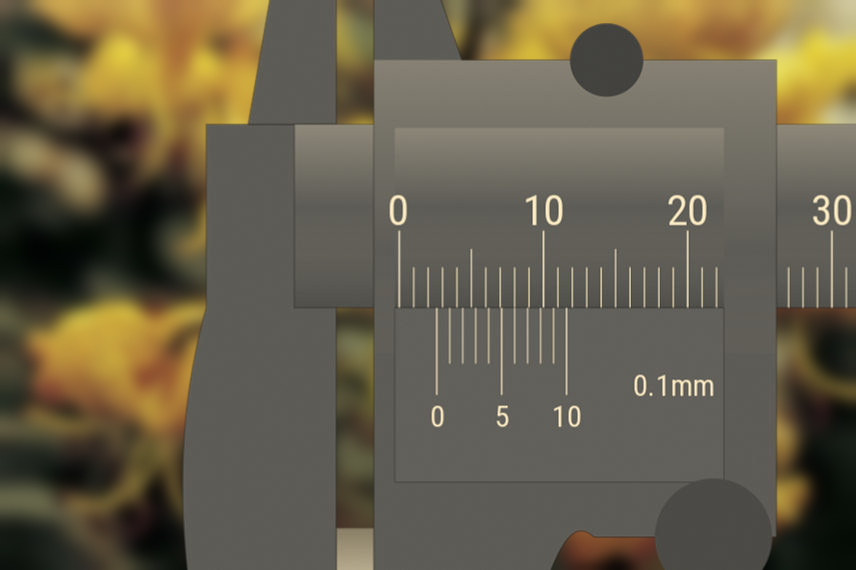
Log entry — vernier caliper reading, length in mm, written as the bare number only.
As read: 2.6
